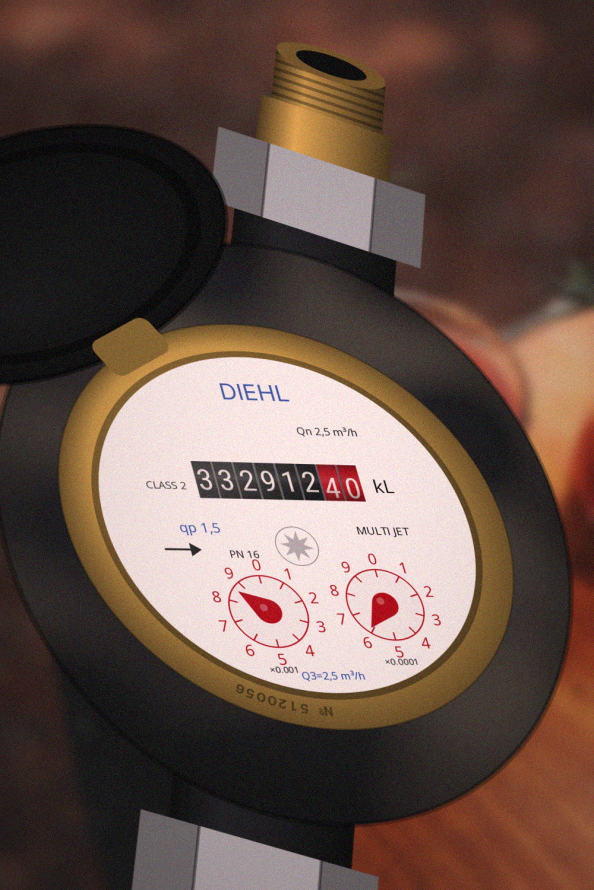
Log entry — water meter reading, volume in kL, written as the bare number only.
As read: 332912.3986
